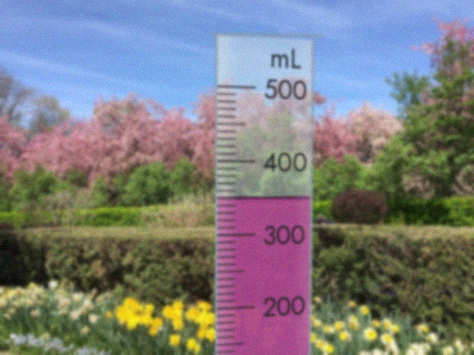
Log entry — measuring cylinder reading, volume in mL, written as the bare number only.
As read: 350
